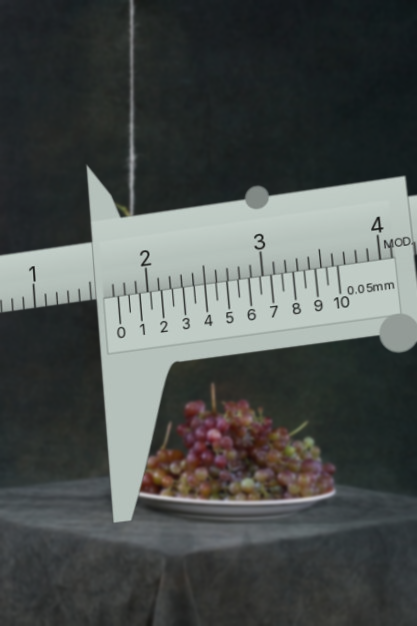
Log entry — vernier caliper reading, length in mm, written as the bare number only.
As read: 17.4
